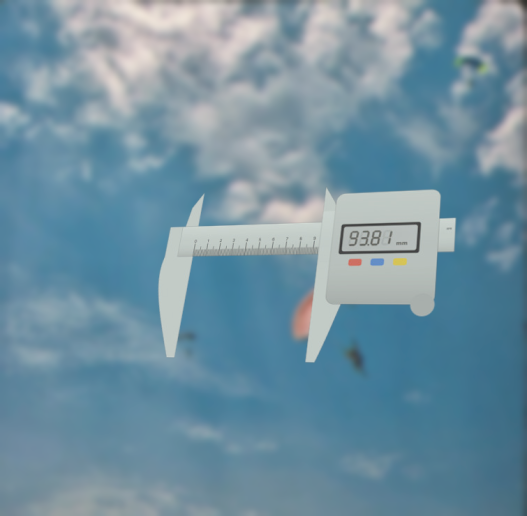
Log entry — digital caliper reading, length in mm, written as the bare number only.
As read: 93.81
